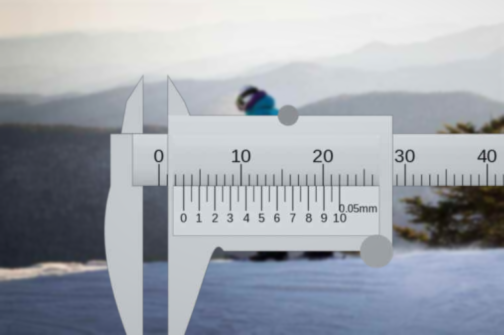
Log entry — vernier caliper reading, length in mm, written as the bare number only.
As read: 3.0
